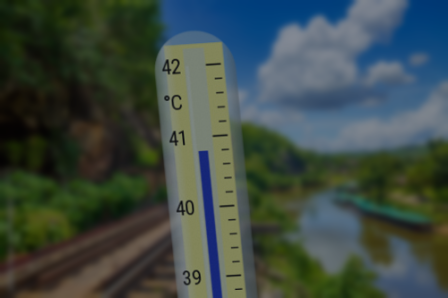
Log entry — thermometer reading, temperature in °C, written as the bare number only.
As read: 40.8
